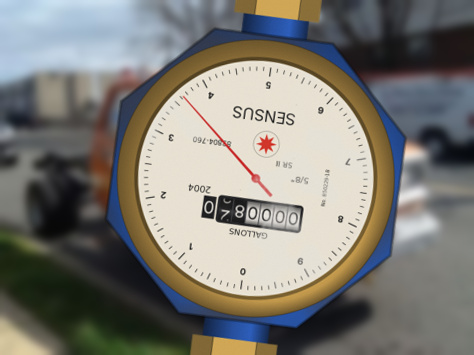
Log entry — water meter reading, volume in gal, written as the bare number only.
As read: 823.6
